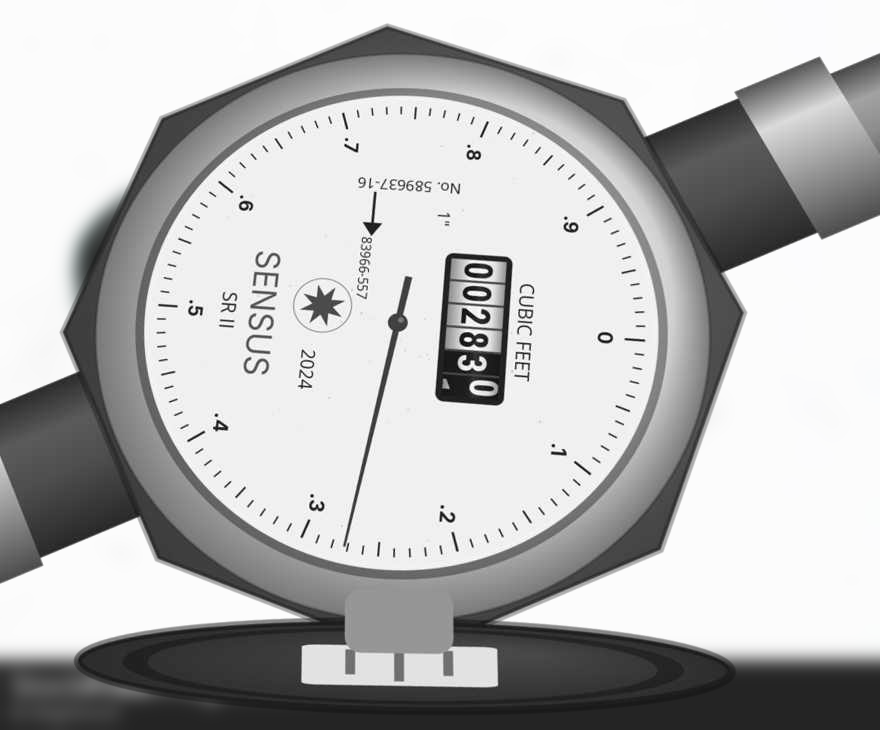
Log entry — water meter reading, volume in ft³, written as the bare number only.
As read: 2830.27
